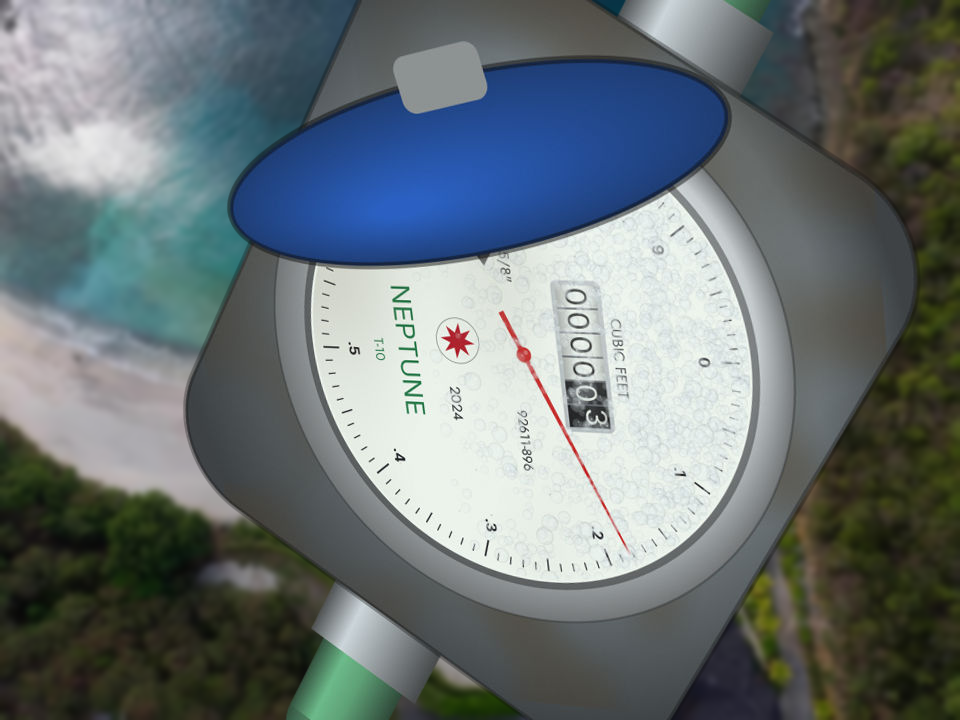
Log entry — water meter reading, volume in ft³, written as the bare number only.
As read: 3.18
